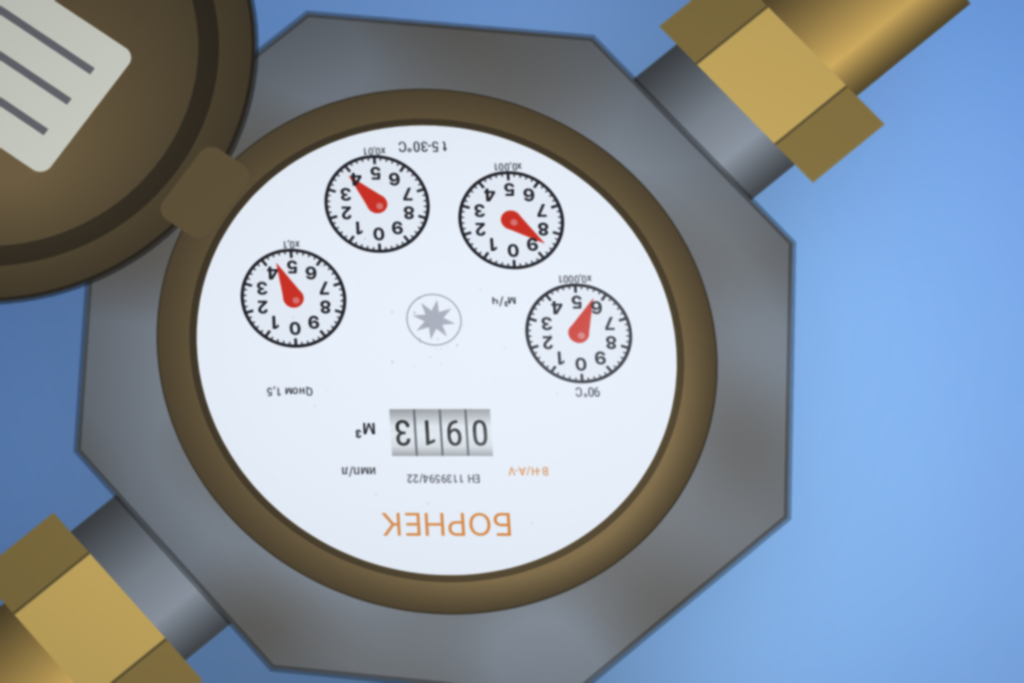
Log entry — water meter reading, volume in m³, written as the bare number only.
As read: 913.4385
